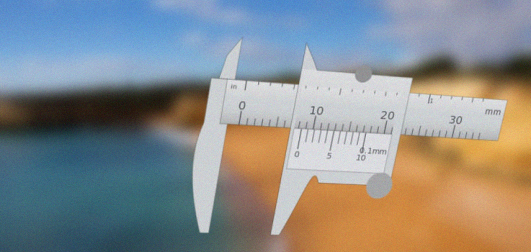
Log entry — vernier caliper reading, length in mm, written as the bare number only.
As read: 8.4
